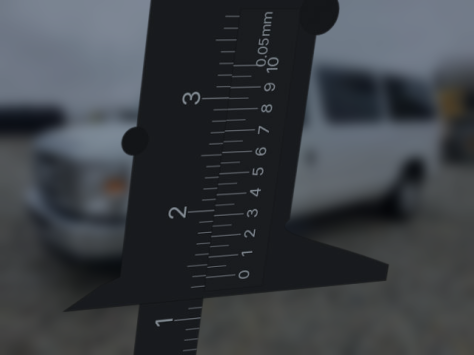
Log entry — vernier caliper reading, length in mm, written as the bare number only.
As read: 13.8
